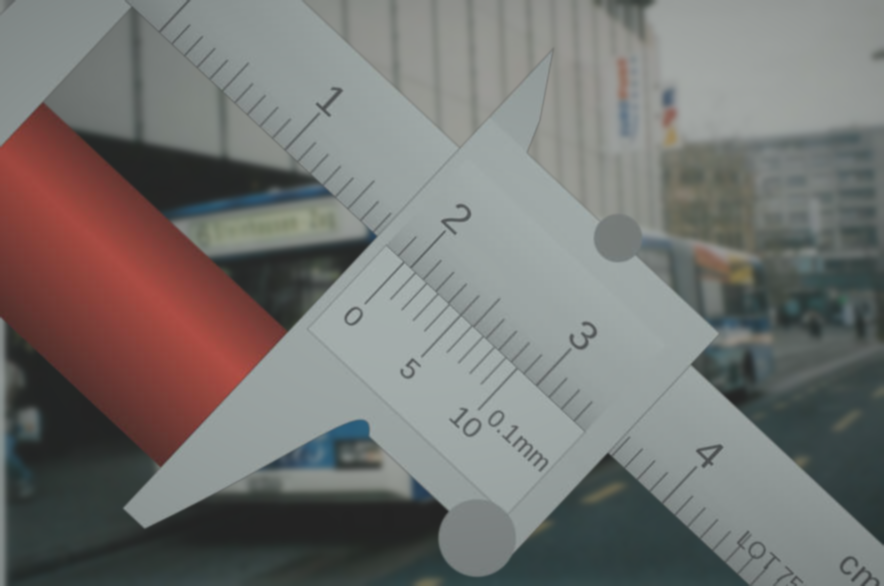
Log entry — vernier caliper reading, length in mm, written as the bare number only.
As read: 19.5
